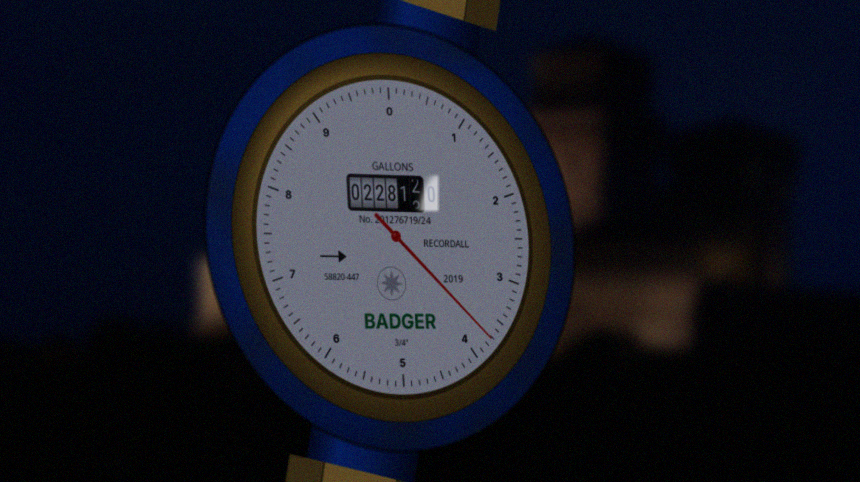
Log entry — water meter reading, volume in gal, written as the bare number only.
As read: 228123.7
